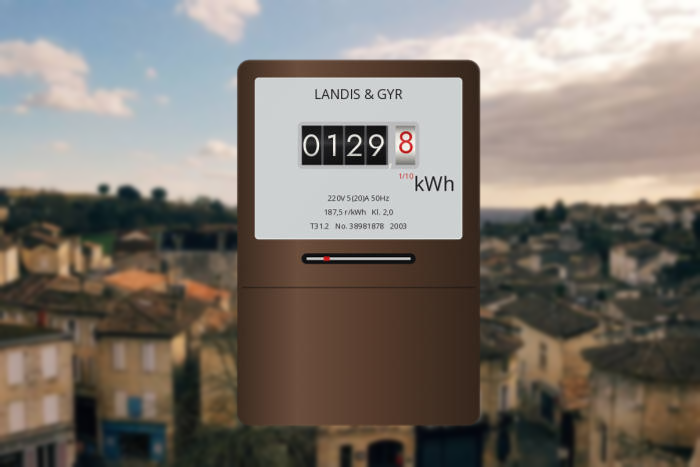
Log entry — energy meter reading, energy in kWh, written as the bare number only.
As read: 129.8
